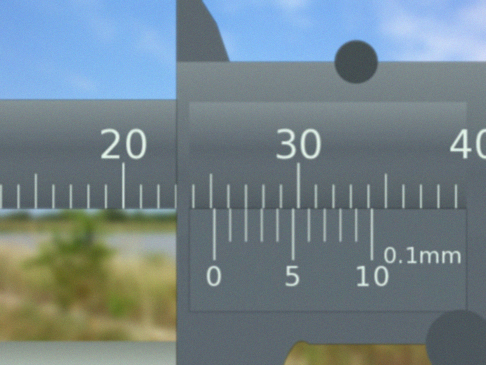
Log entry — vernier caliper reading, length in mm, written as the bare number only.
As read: 25.2
